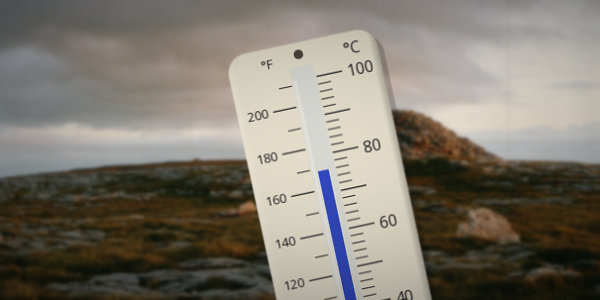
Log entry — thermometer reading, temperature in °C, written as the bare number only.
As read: 76
